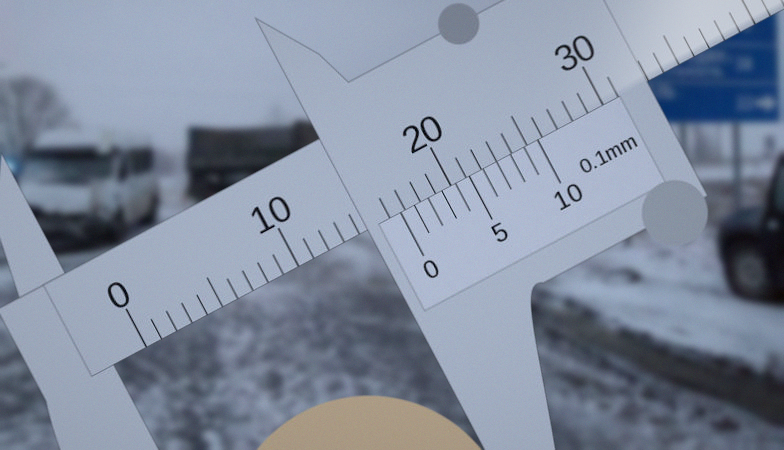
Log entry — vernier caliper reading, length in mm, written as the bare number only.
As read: 16.7
